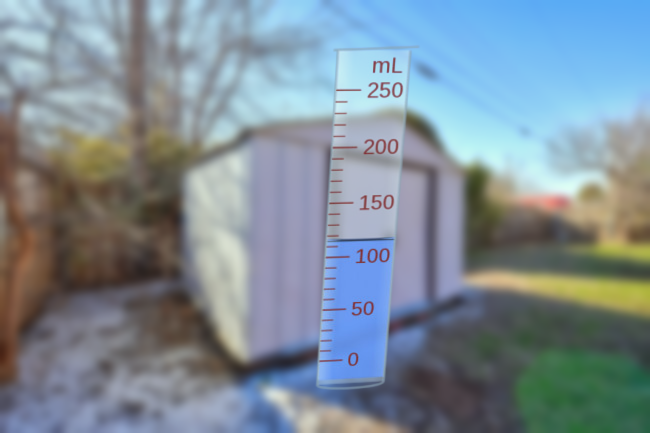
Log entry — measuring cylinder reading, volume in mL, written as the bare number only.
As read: 115
